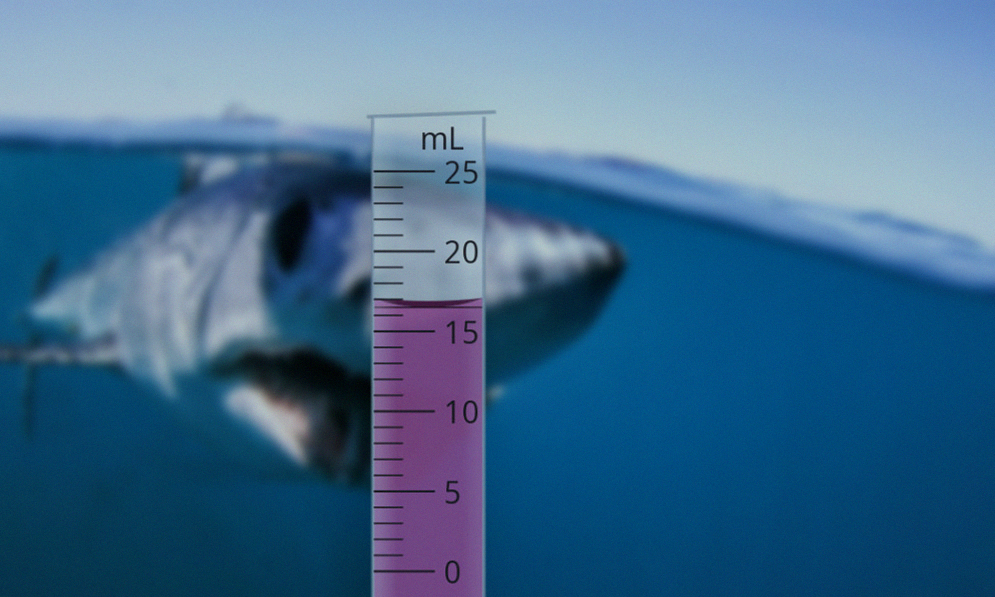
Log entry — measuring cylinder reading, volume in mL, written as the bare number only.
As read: 16.5
